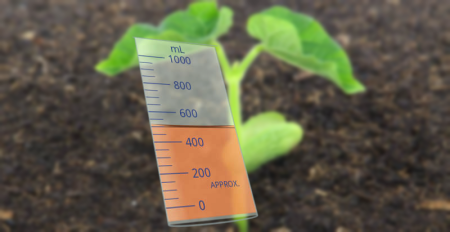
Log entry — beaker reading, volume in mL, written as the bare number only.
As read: 500
